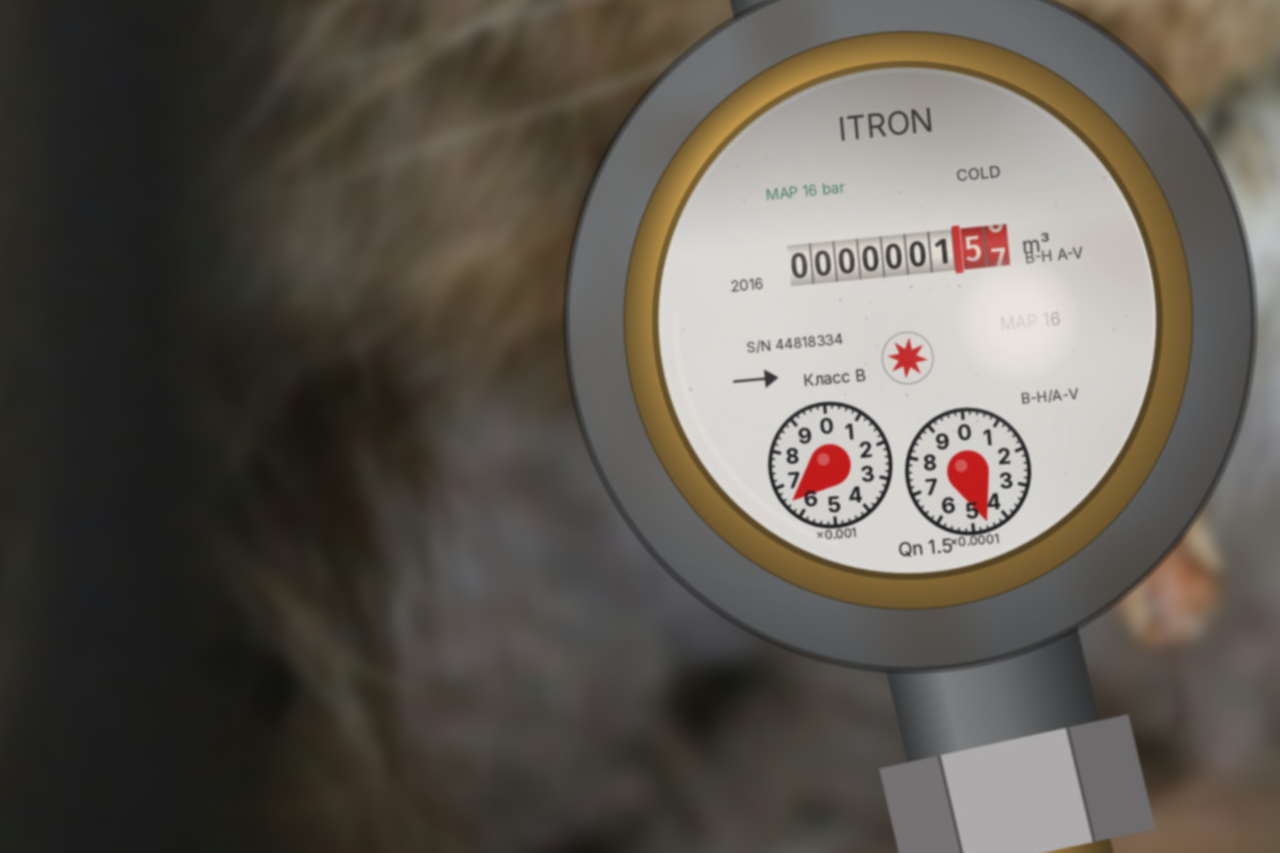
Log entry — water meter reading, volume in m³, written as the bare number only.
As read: 1.5664
